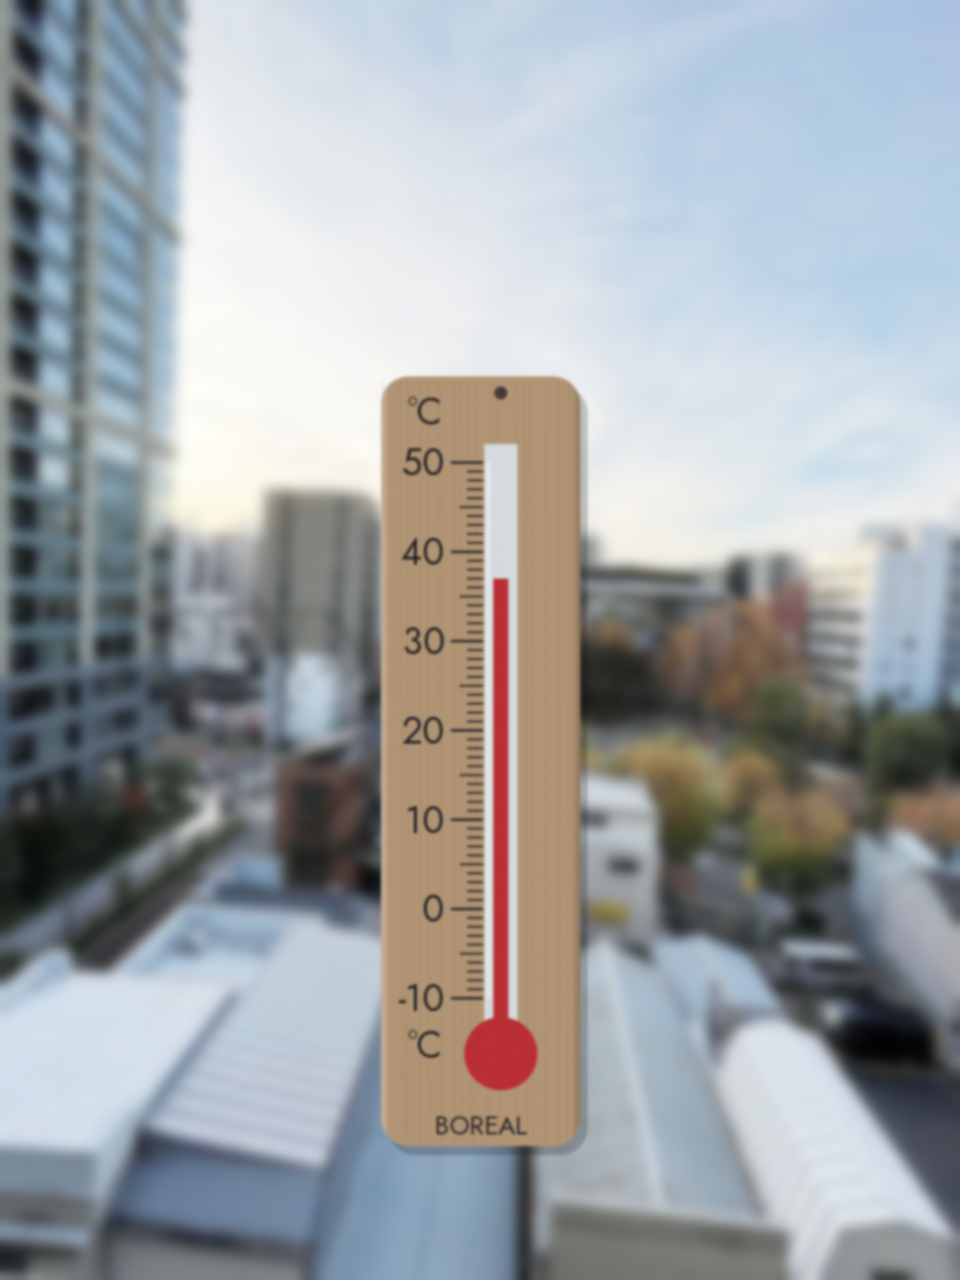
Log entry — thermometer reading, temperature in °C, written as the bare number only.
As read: 37
